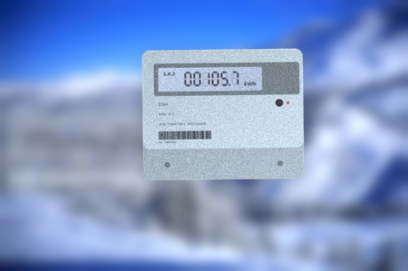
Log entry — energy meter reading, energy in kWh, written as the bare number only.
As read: 105.7
